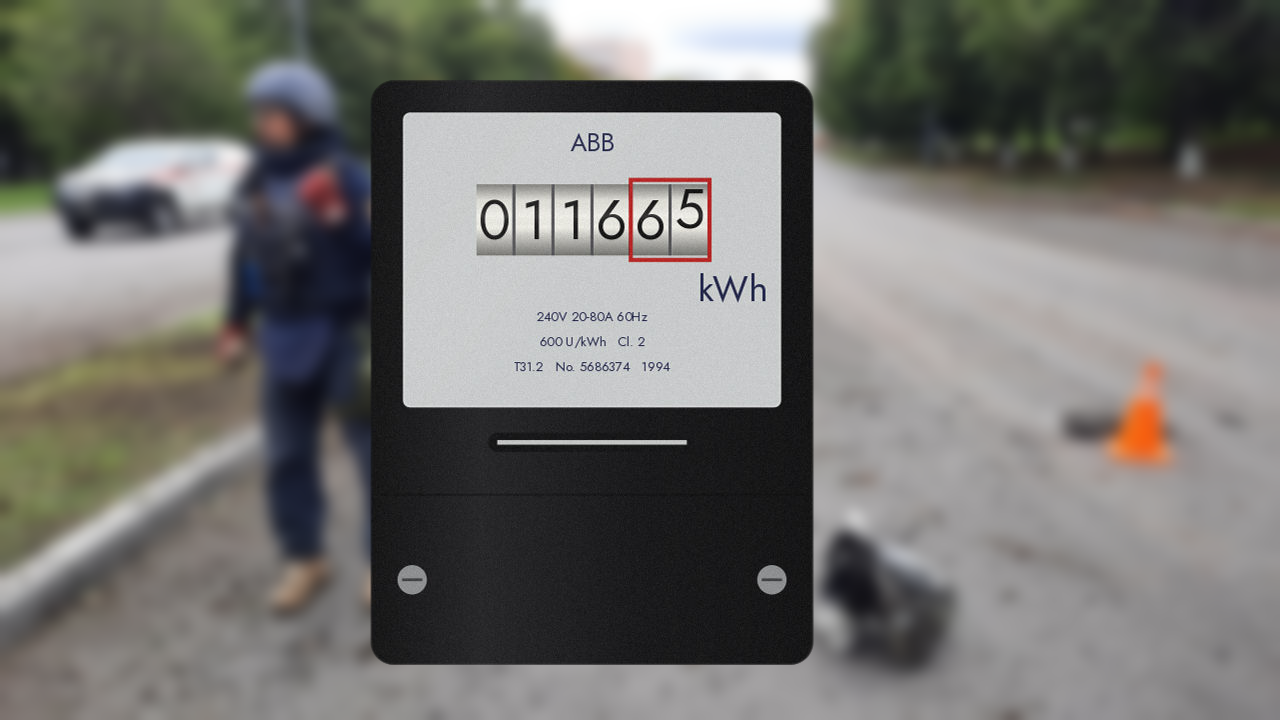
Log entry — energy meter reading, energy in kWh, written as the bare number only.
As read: 116.65
